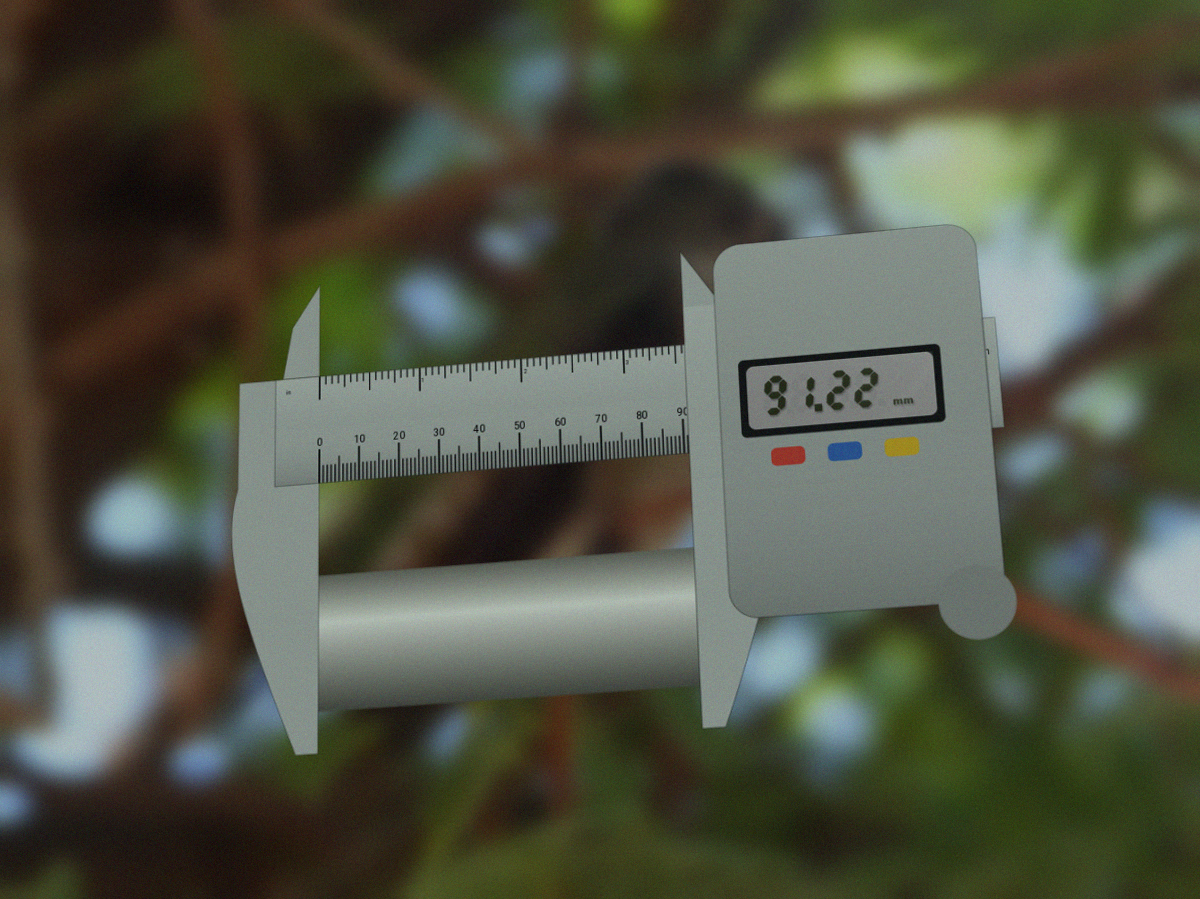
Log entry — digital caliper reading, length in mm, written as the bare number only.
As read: 91.22
